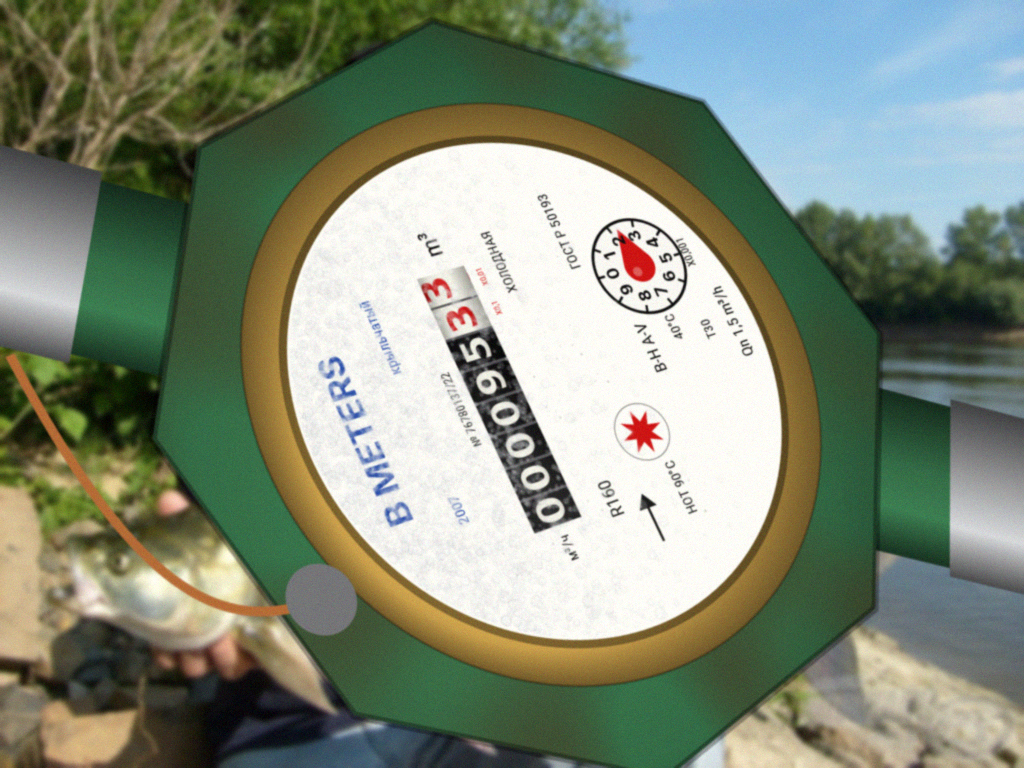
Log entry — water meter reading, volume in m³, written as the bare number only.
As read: 95.332
